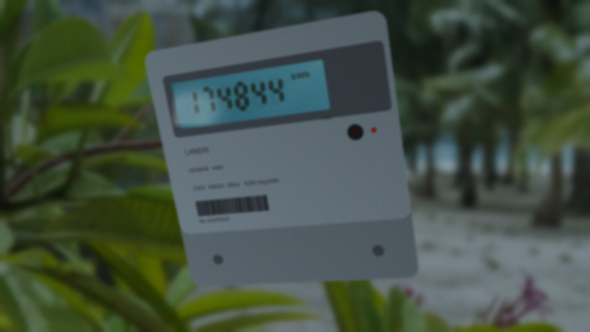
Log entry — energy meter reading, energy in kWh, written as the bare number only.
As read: 174844
